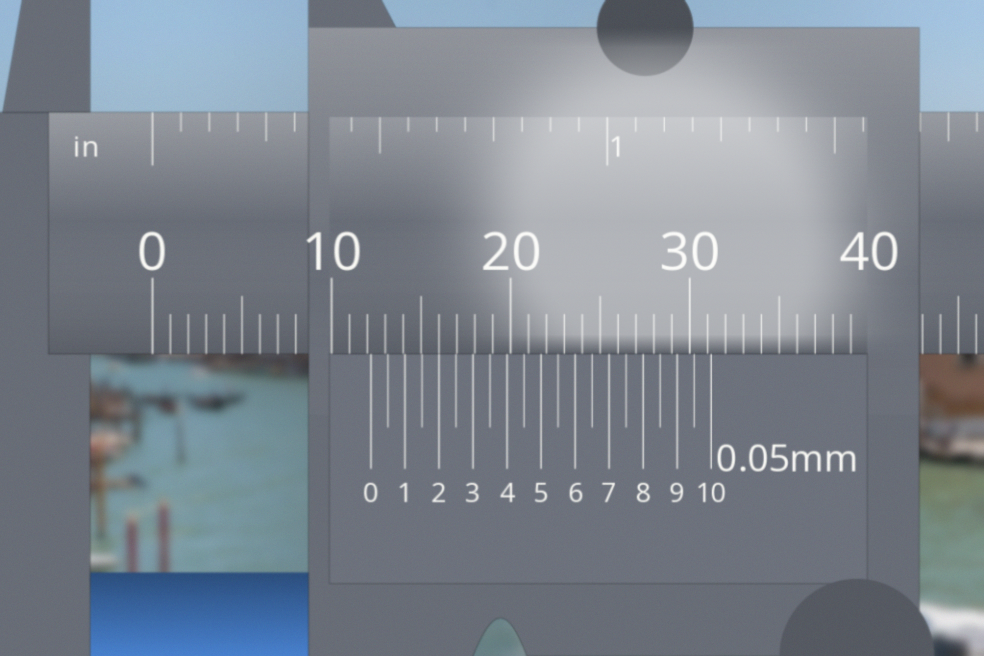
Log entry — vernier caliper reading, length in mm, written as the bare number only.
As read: 12.2
